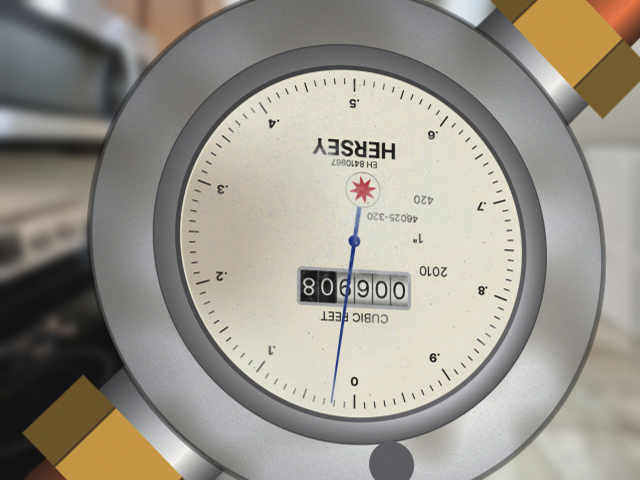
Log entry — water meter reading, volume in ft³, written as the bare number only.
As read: 6908.02
